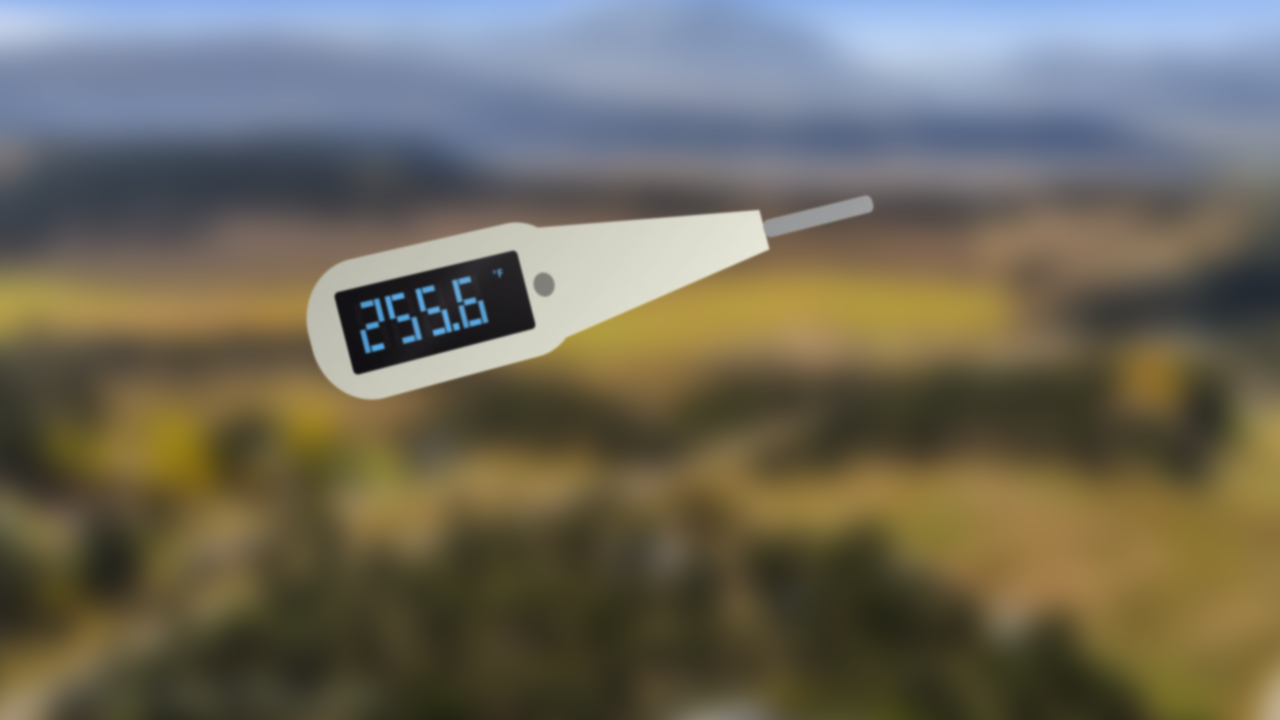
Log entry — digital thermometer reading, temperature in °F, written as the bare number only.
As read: 255.6
